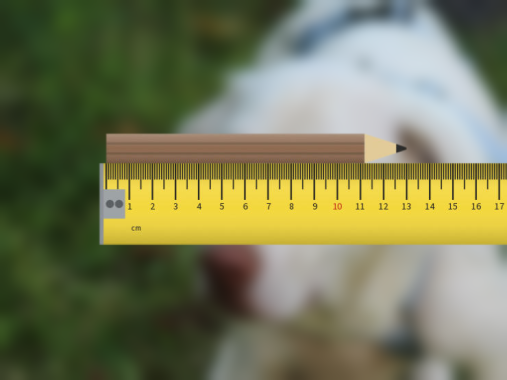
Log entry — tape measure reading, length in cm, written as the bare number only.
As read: 13
